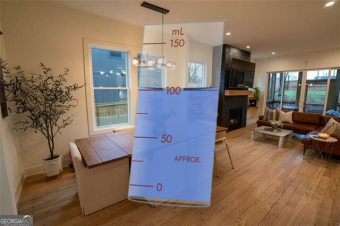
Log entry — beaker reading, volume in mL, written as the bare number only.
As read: 100
